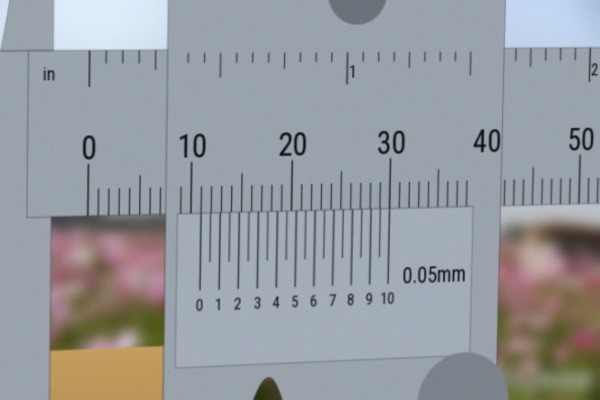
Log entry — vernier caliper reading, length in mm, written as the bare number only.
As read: 11.0
